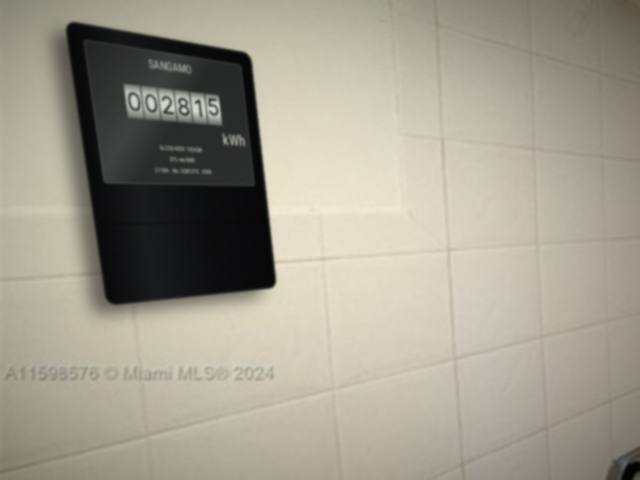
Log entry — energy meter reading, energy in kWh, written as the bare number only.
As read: 2815
